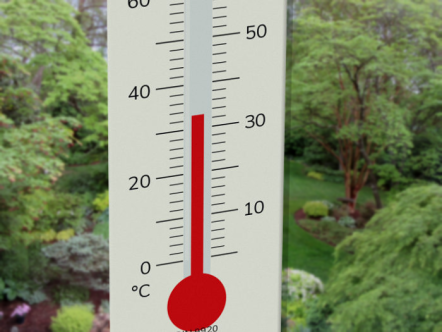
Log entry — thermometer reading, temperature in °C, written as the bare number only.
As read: 33
